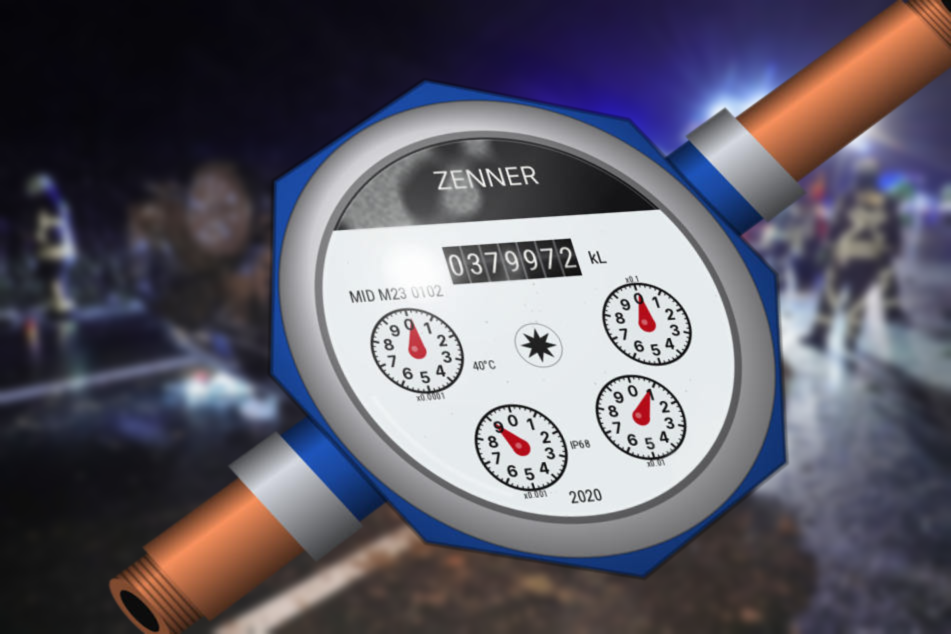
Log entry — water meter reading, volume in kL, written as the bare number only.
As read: 379972.0090
